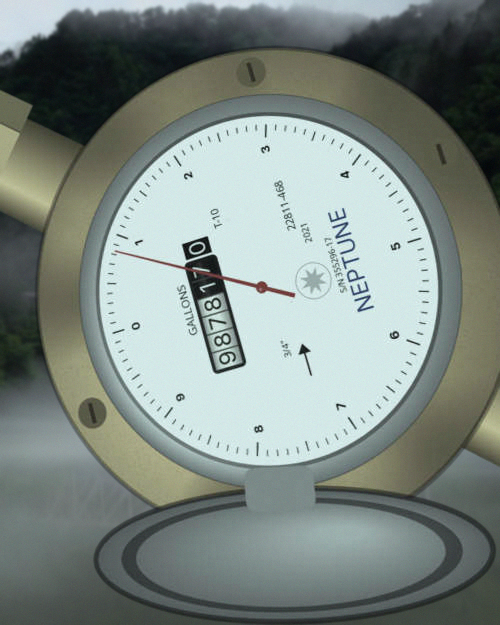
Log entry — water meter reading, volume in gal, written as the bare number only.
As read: 9878170.8
